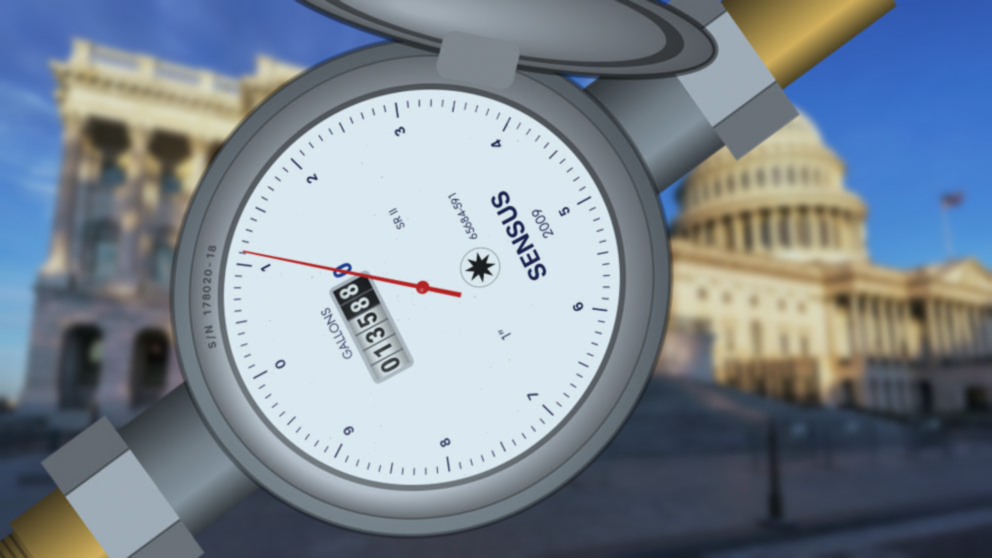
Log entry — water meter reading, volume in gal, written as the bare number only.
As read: 135881.1
